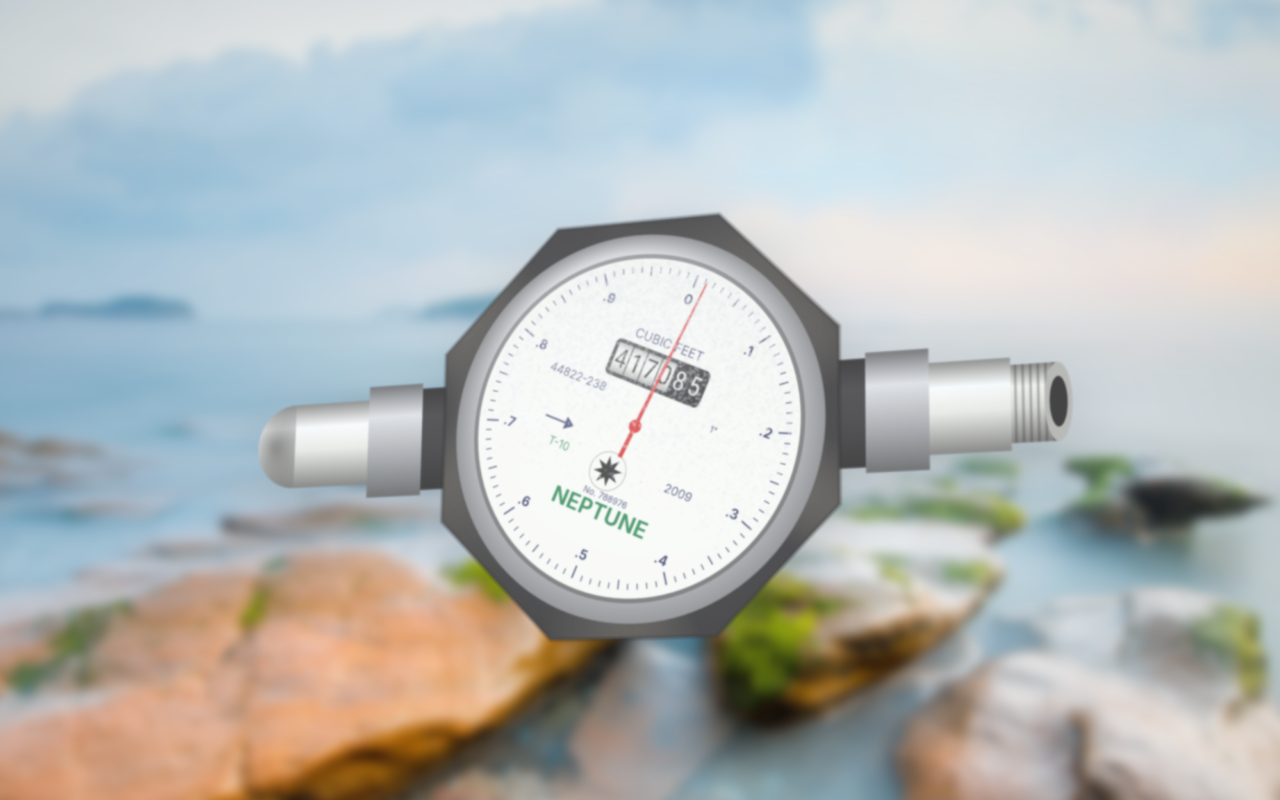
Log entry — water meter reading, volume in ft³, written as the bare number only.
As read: 417085.01
